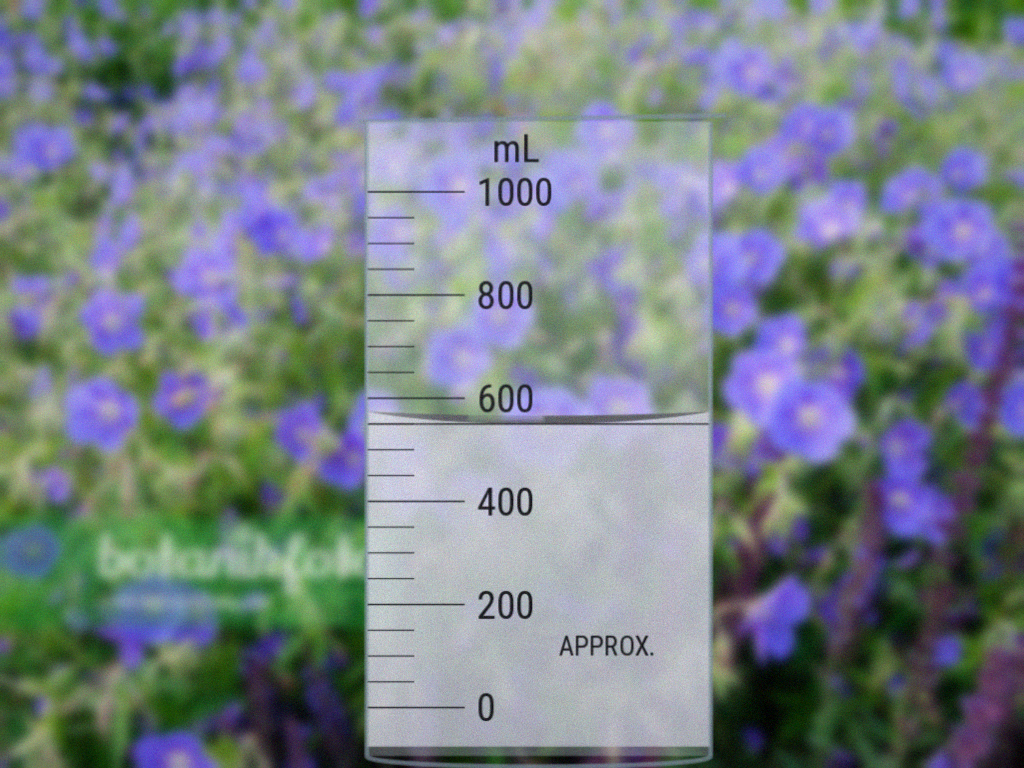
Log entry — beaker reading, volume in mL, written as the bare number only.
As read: 550
